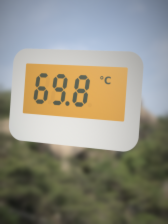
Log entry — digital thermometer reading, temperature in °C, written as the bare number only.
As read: 69.8
